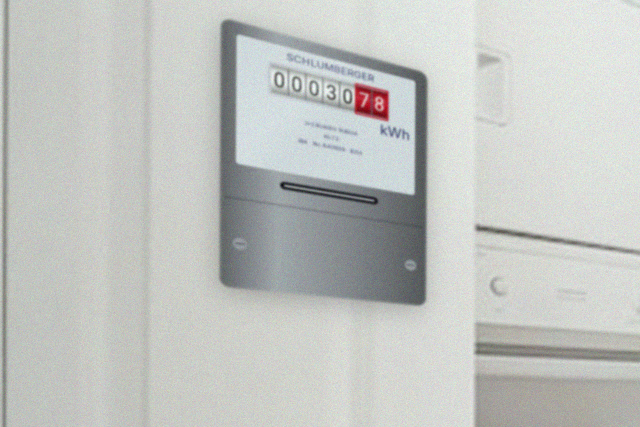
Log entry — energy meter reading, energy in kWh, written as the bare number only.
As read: 30.78
